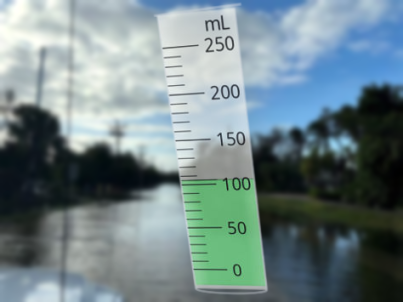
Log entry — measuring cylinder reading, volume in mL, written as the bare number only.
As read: 105
